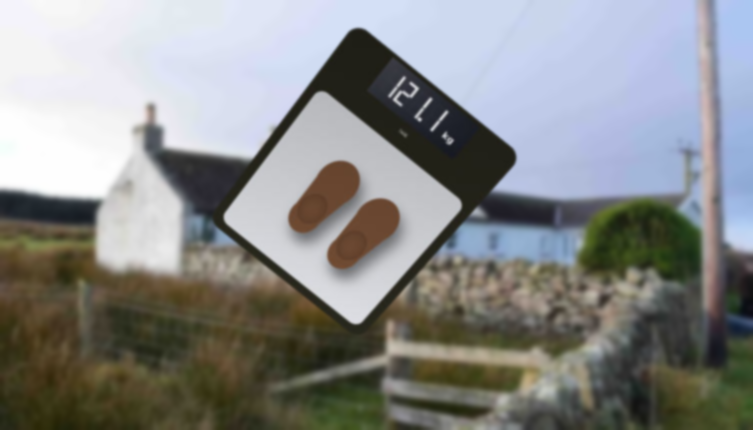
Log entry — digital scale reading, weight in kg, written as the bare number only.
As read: 121.1
